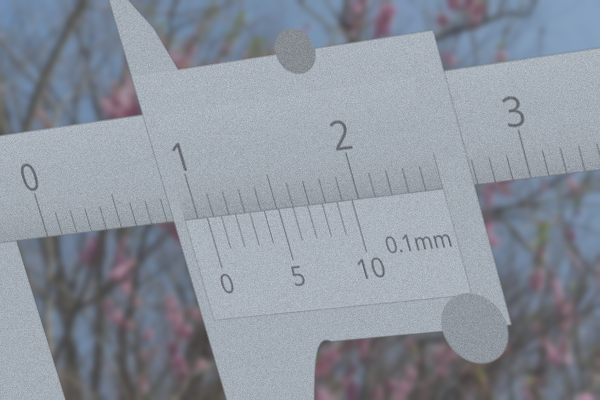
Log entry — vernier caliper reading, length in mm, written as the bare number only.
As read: 10.6
